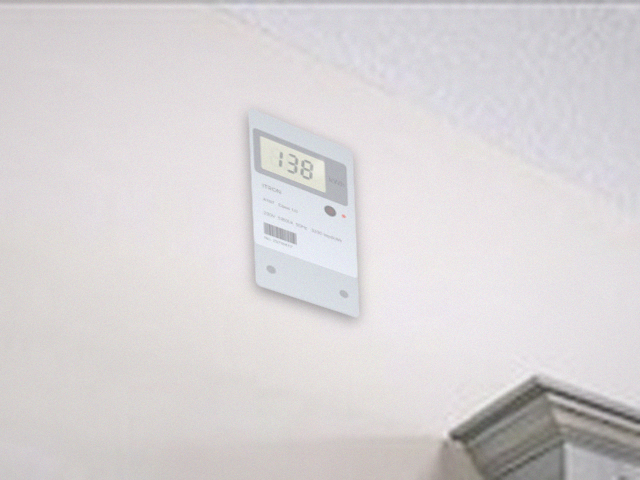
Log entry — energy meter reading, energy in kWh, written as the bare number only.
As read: 138
